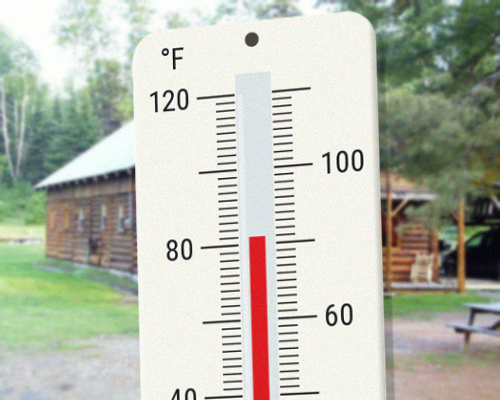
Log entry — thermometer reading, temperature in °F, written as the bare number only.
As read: 82
